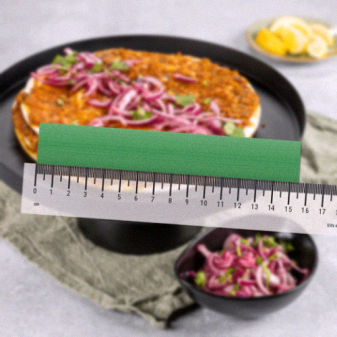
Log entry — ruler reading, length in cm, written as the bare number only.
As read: 15.5
